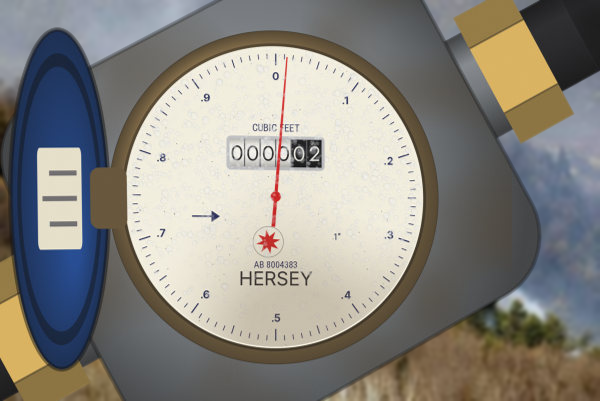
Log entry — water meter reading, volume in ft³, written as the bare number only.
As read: 2.01
